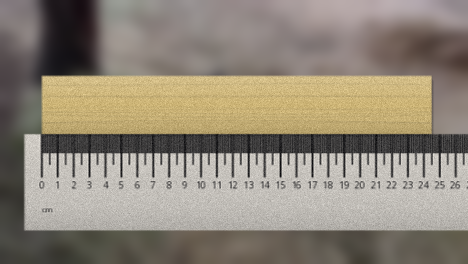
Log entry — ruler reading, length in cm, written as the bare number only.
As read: 24.5
